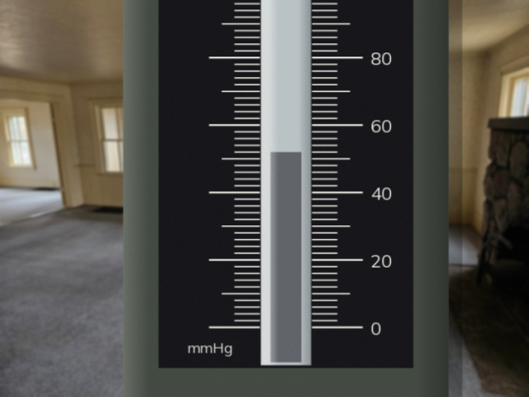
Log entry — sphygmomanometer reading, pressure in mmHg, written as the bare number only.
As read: 52
